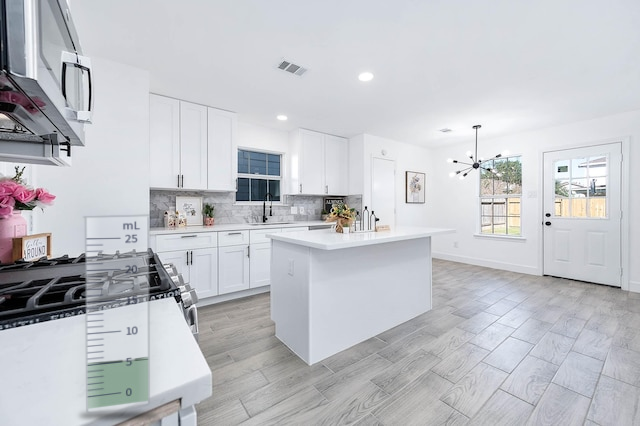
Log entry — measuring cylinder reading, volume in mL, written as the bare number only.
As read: 5
